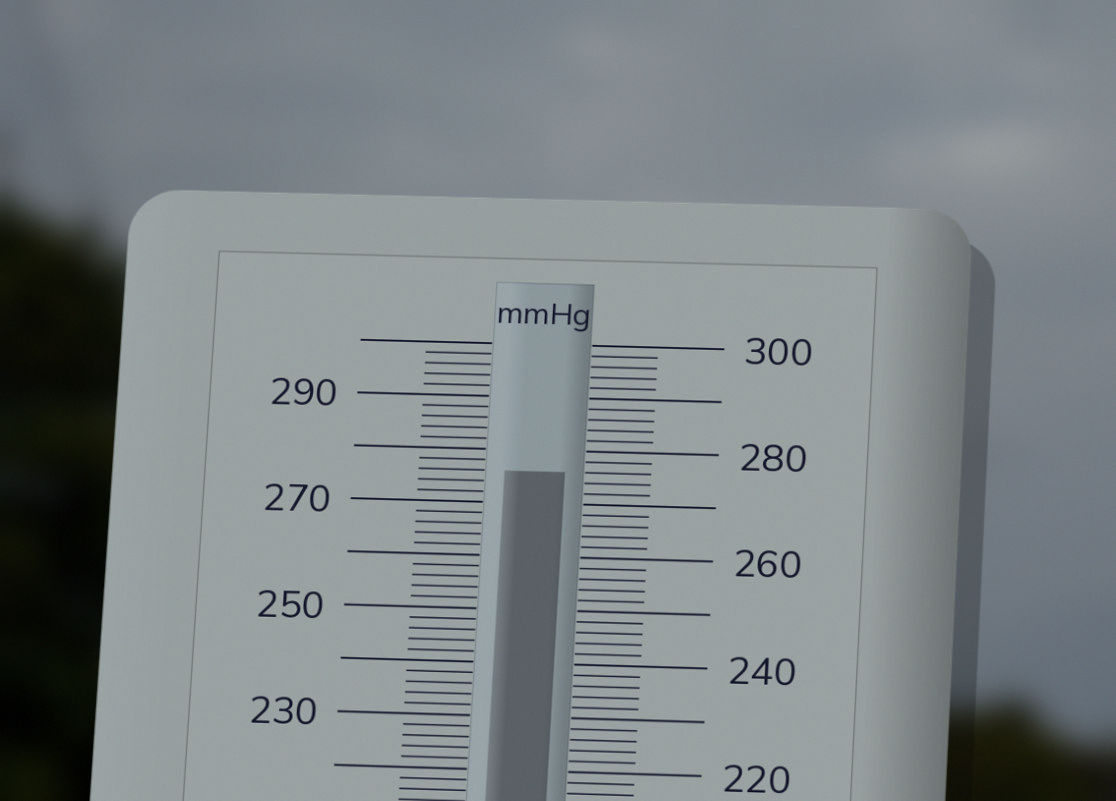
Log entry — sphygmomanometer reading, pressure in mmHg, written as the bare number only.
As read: 276
